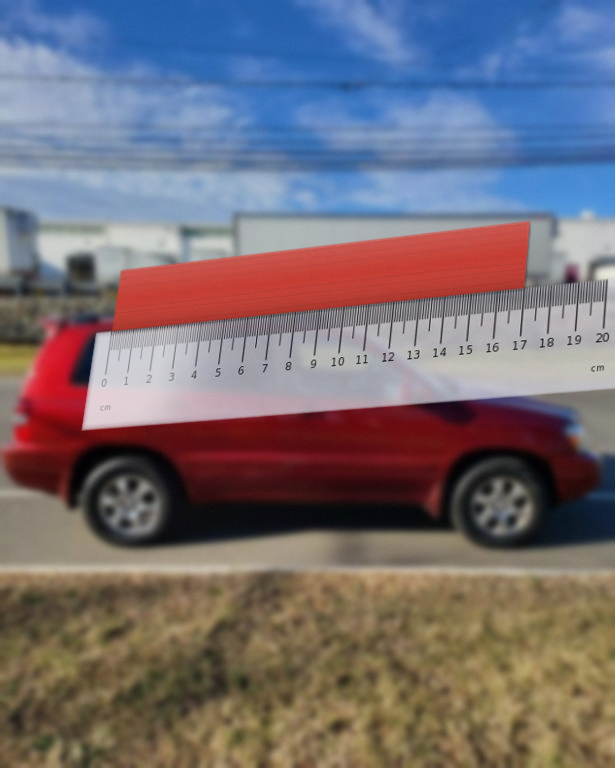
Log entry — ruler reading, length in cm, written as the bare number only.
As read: 17
